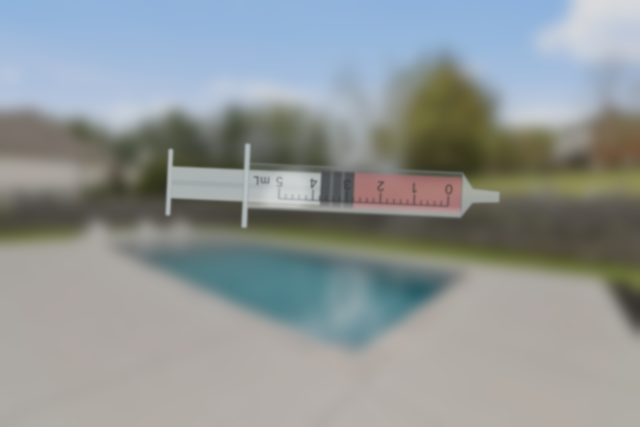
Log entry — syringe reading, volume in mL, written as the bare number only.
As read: 2.8
